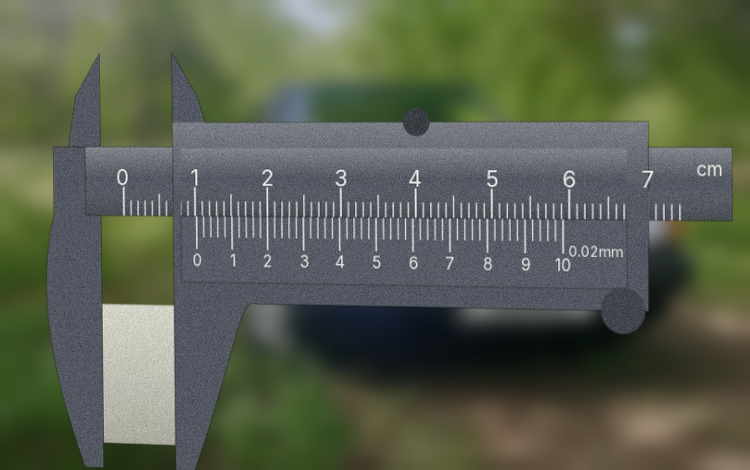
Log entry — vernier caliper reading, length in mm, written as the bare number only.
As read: 10.2
